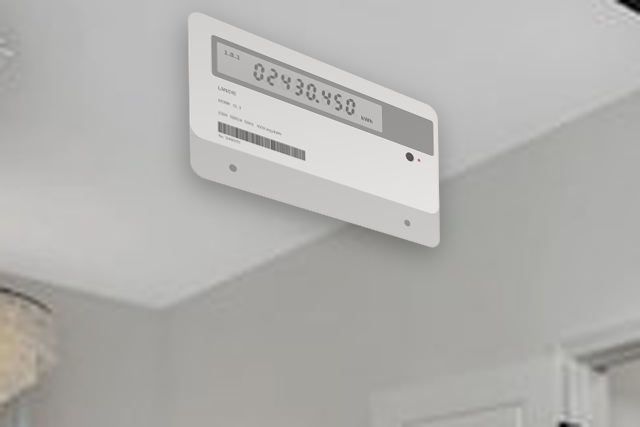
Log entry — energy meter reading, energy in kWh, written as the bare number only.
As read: 2430.450
